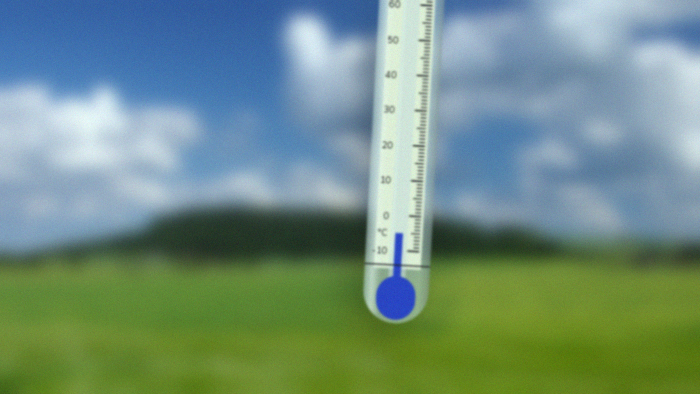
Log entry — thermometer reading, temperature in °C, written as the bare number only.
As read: -5
